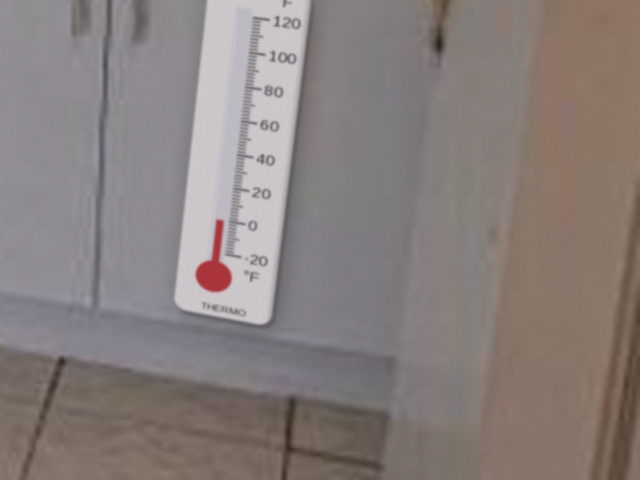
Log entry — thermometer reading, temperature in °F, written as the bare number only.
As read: 0
